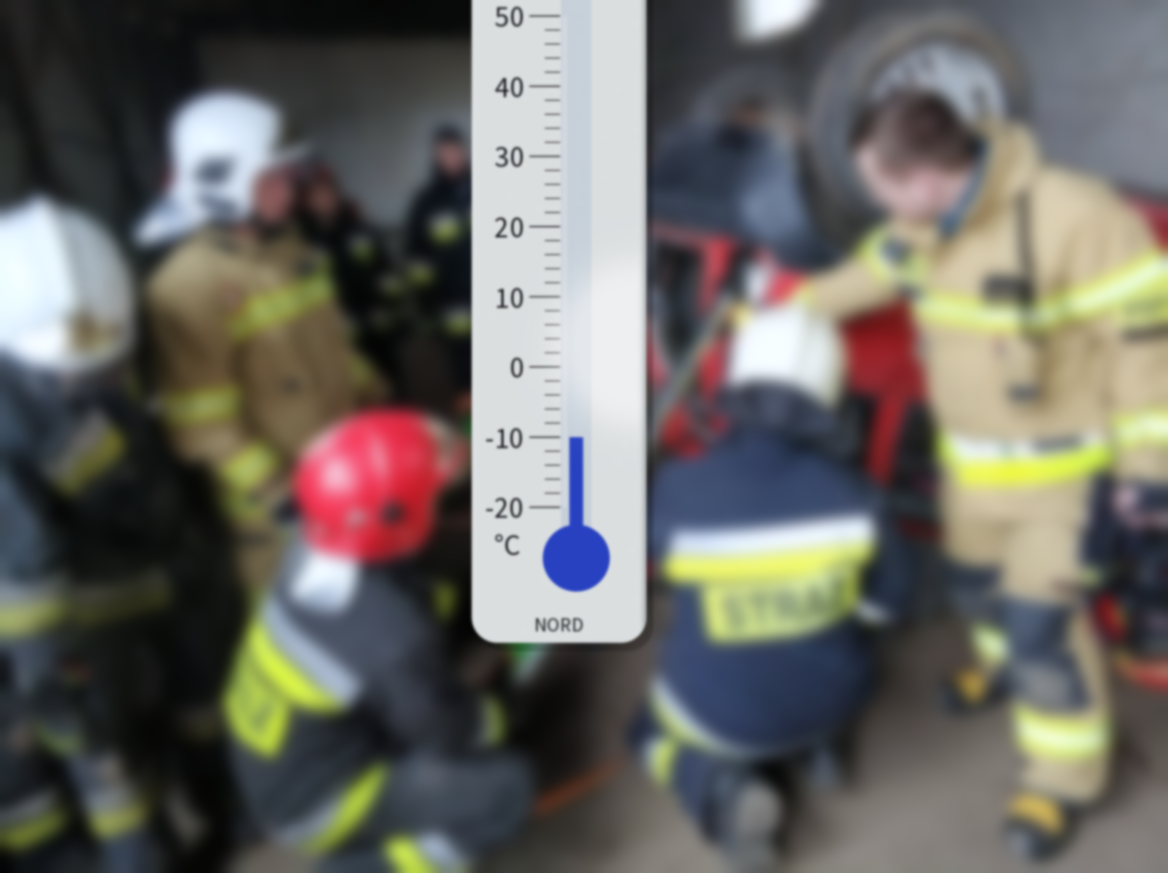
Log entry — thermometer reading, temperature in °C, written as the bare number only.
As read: -10
